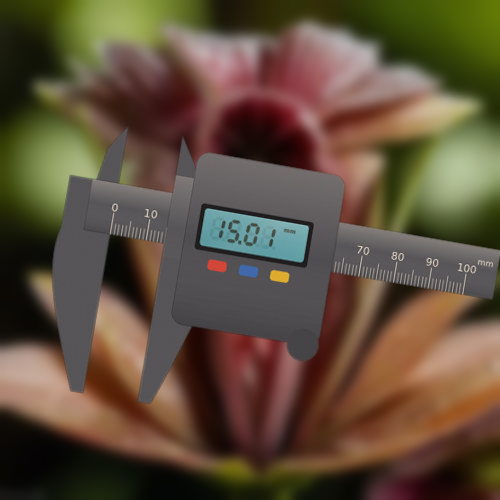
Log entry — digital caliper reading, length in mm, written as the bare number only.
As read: 15.01
